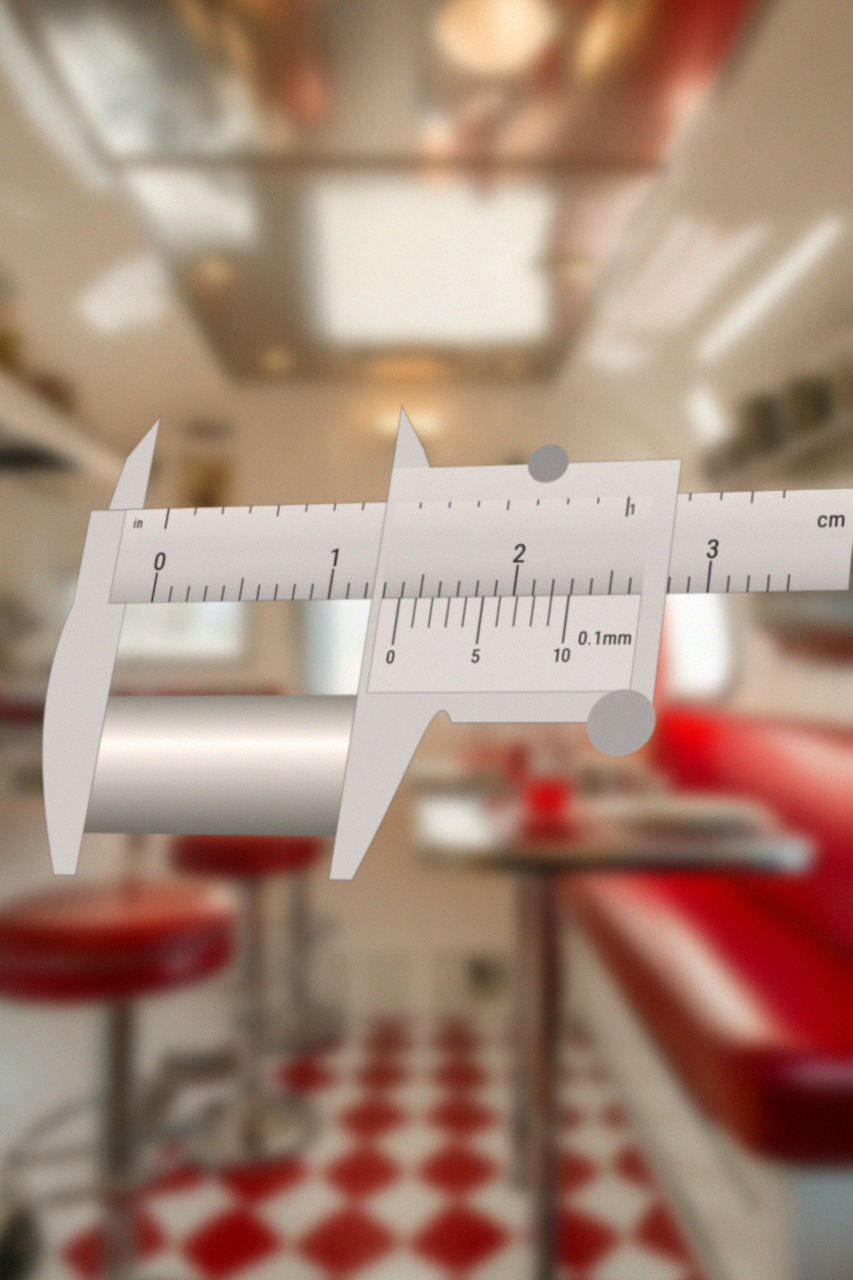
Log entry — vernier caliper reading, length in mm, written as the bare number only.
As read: 13.9
